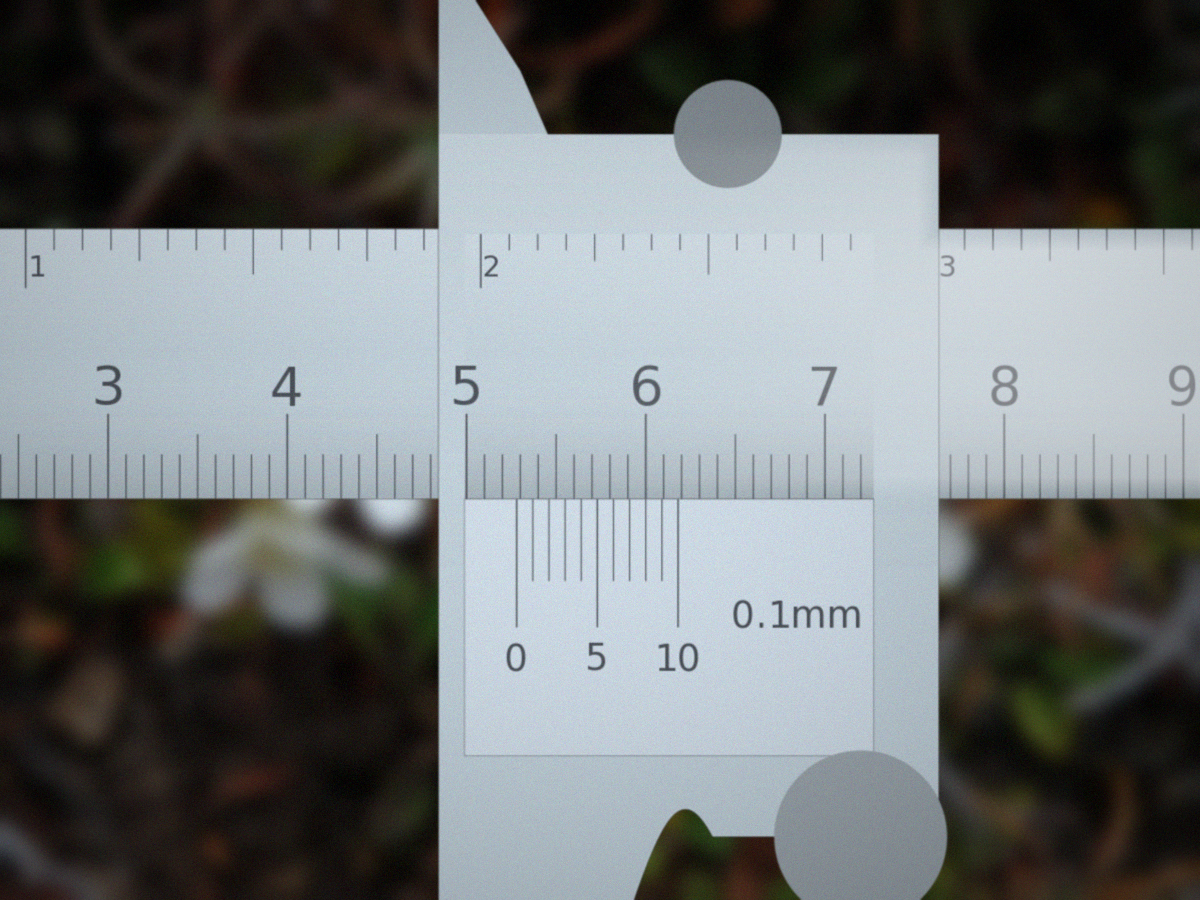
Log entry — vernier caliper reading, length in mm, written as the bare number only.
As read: 52.8
